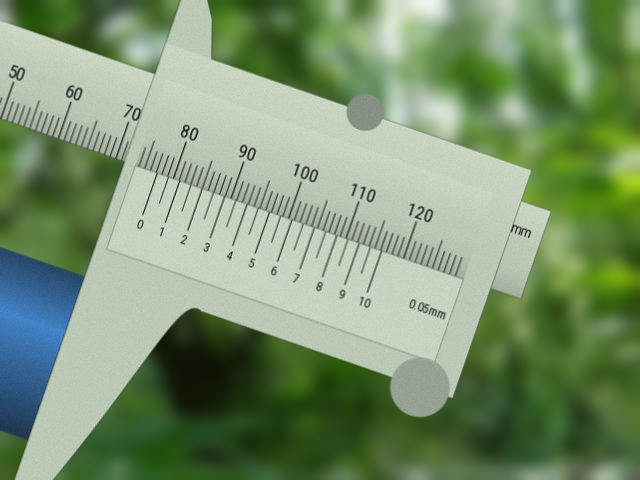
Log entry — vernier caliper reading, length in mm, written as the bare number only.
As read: 77.2
